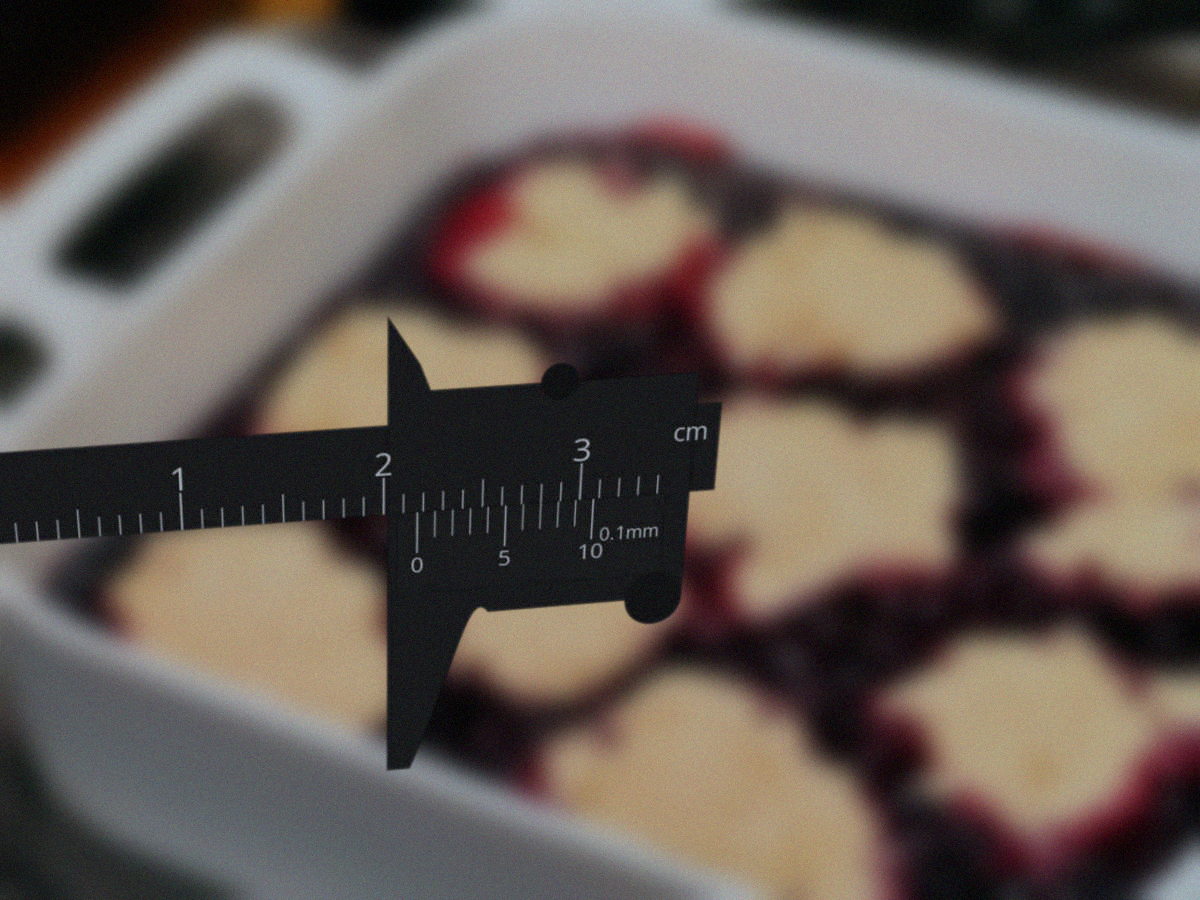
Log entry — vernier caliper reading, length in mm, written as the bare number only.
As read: 21.7
